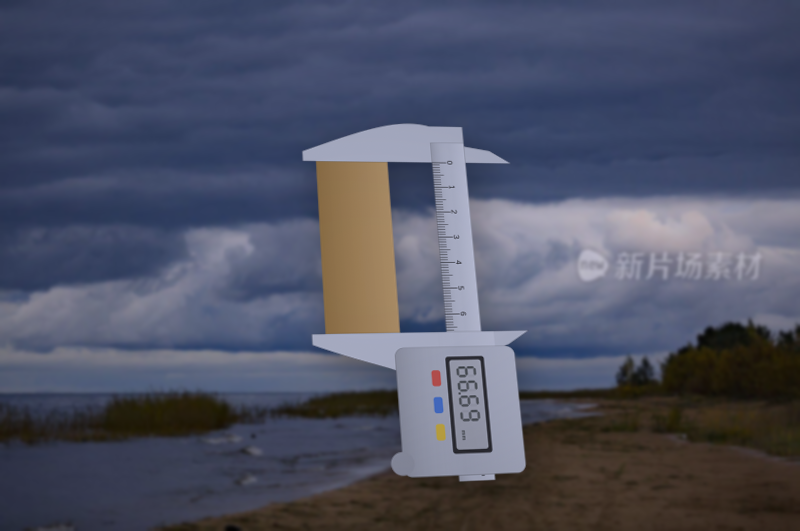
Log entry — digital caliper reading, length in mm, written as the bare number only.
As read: 66.69
